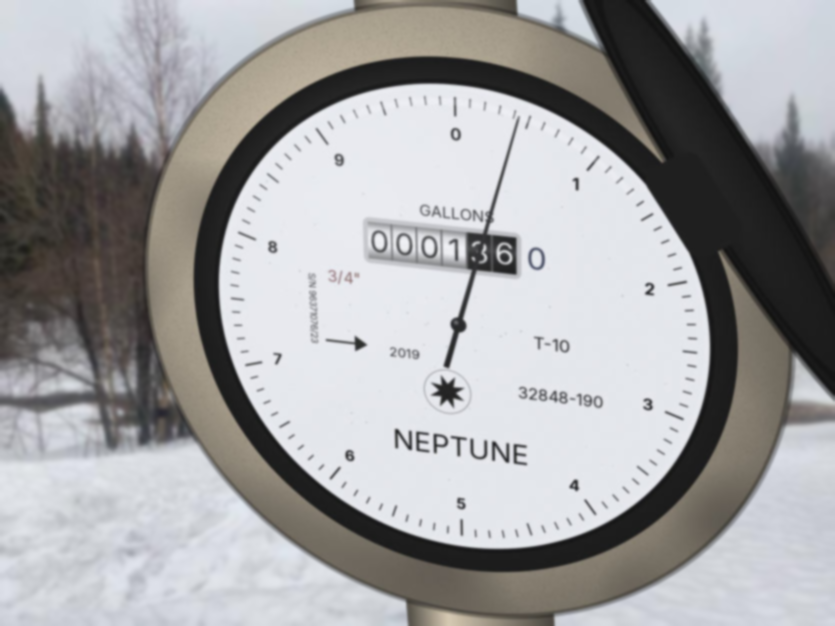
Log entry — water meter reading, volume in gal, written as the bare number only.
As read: 1360.4
